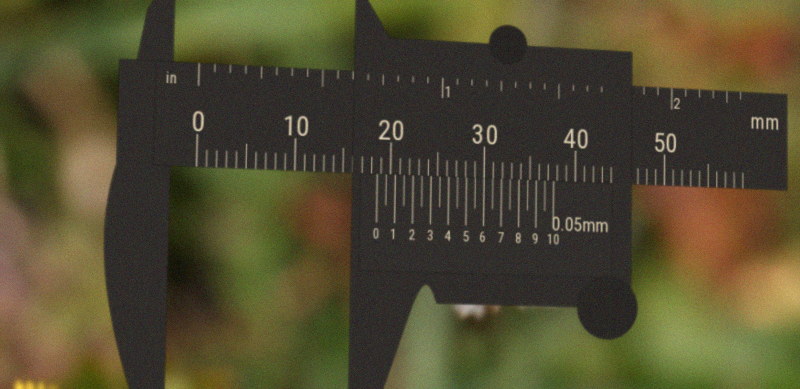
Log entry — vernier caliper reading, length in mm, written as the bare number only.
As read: 18.6
